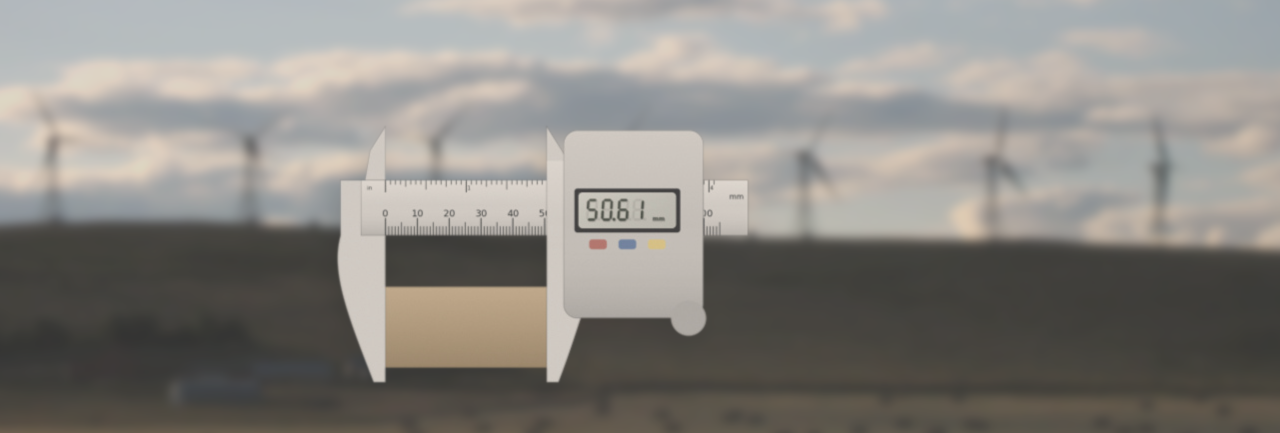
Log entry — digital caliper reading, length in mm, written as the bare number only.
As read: 50.61
